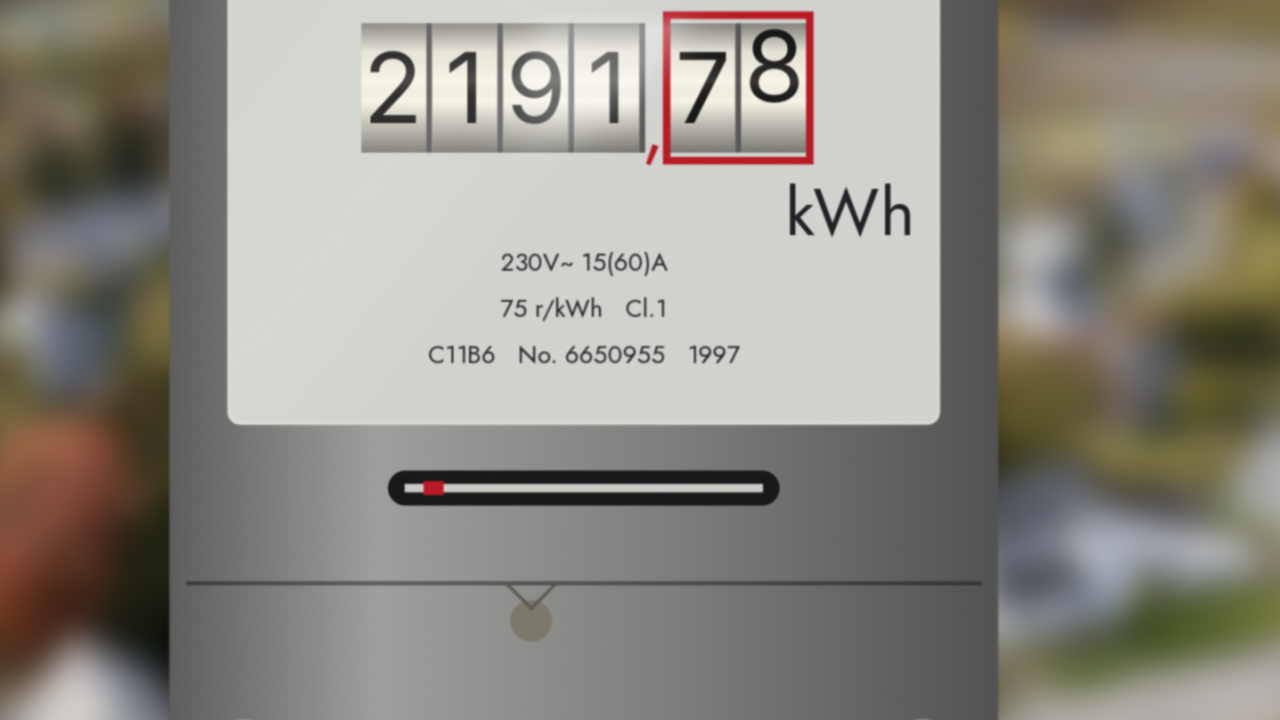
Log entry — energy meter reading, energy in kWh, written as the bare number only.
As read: 2191.78
